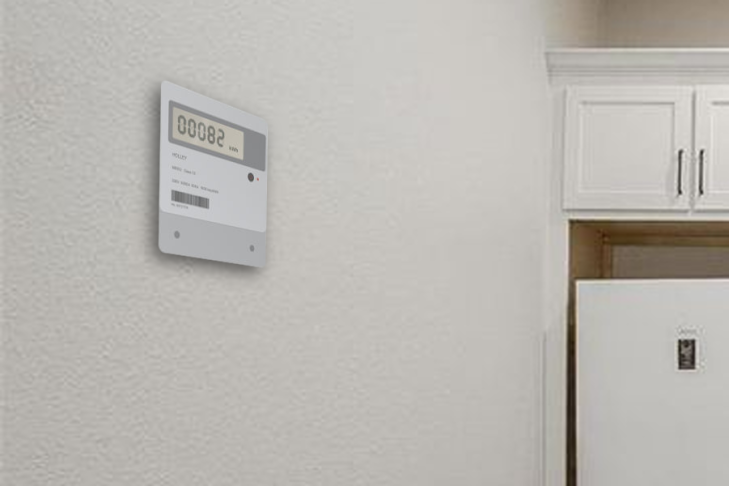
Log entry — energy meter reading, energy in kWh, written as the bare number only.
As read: 82
